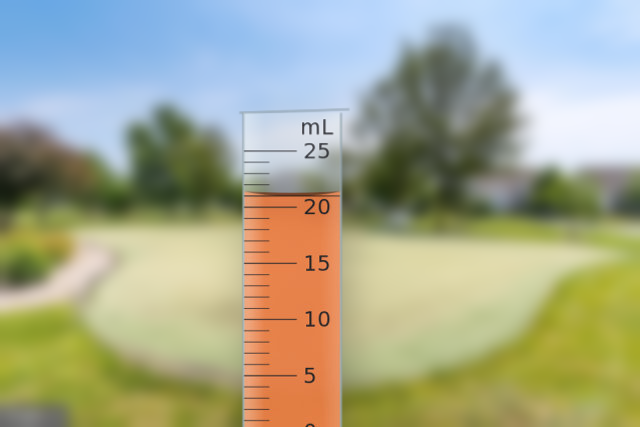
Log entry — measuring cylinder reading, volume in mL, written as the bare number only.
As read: 21
